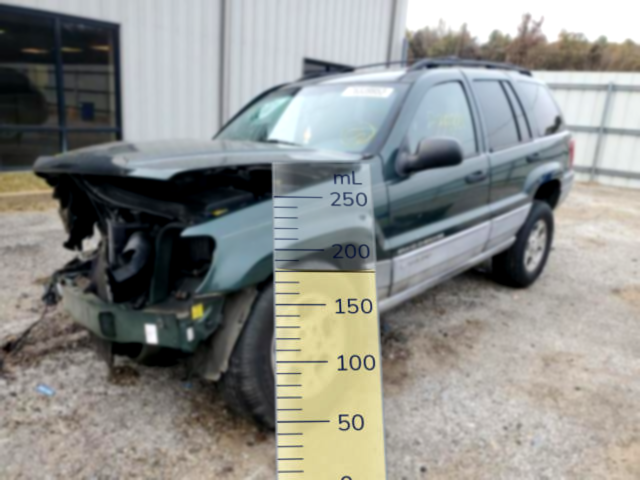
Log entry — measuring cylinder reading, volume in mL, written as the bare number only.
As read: 180
